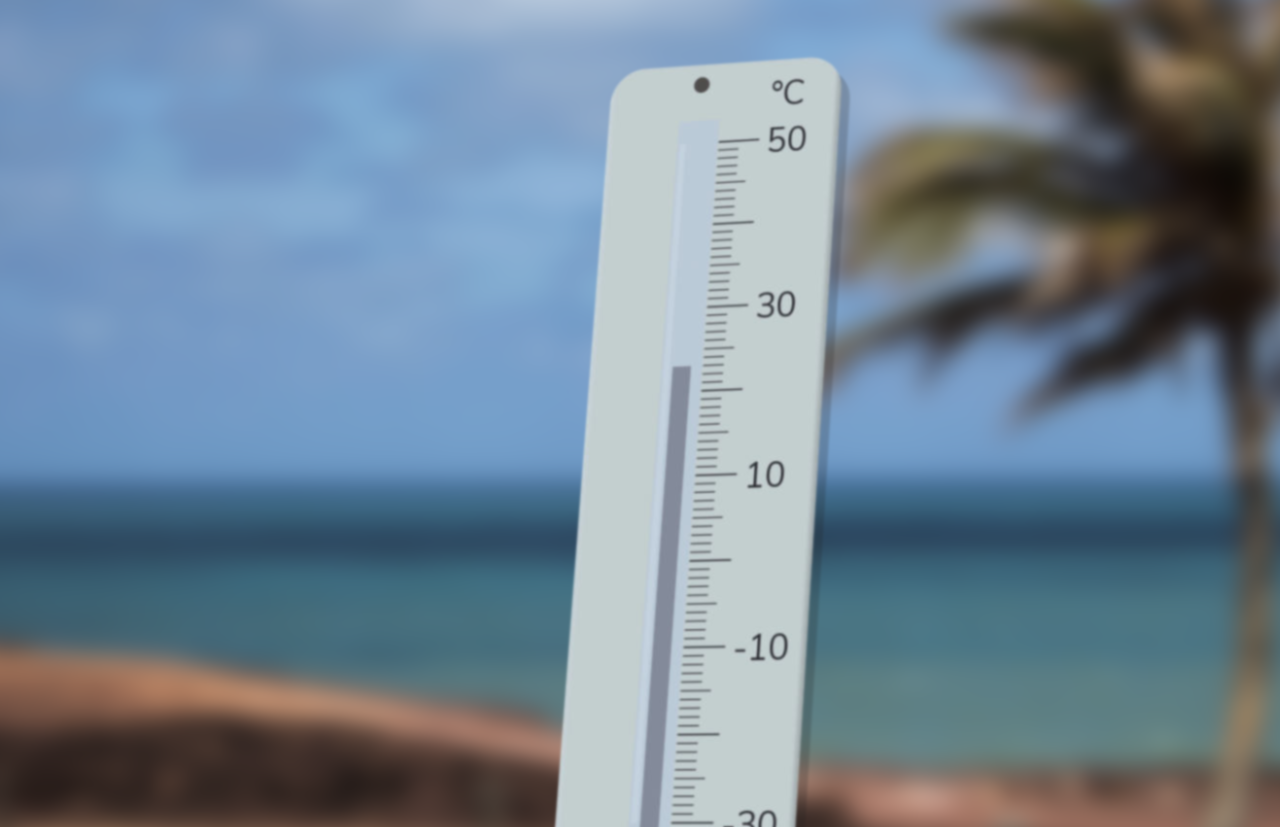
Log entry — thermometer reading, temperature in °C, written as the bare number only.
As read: 23
